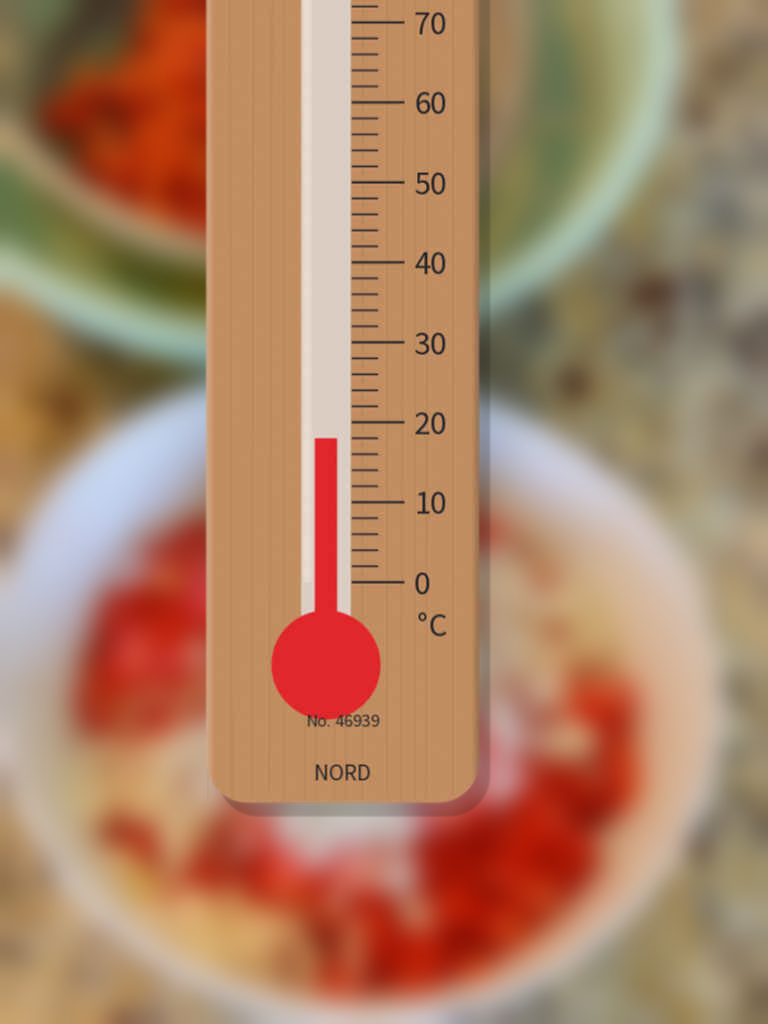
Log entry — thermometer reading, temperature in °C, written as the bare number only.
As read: 18
